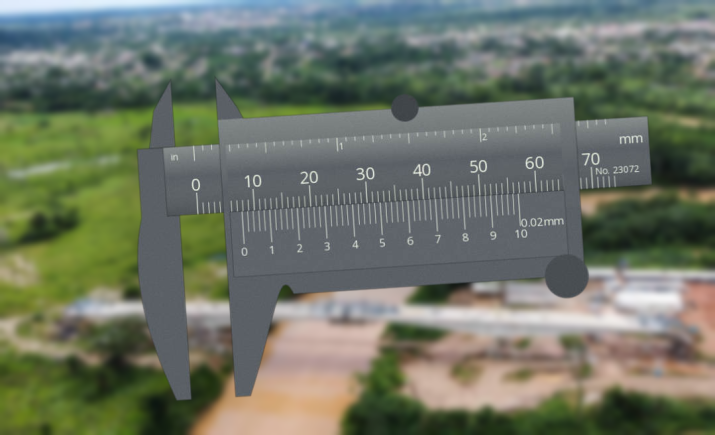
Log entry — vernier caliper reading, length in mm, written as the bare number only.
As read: 7.8
